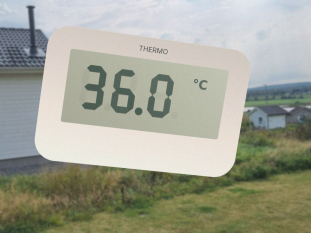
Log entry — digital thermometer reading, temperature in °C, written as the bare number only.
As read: 36.0
